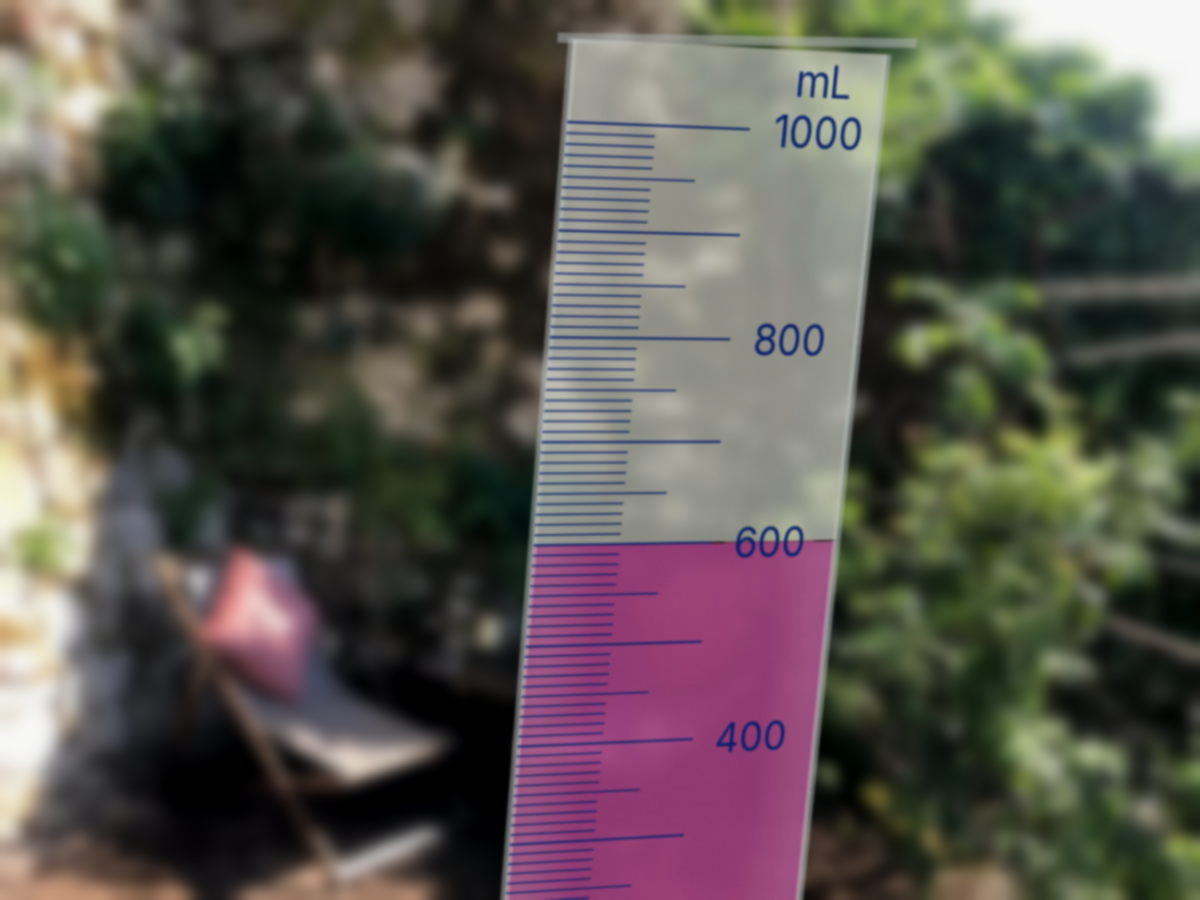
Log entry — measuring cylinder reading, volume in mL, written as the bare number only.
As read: 600
